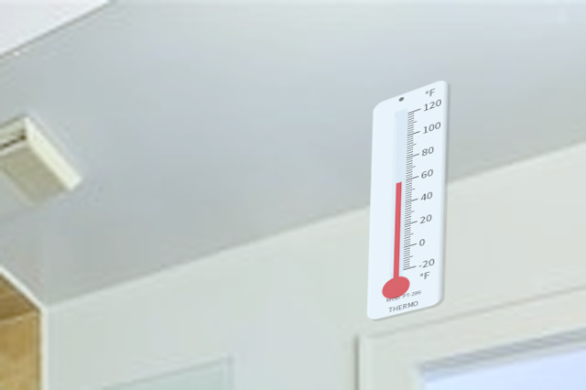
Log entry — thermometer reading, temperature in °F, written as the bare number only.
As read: 60
